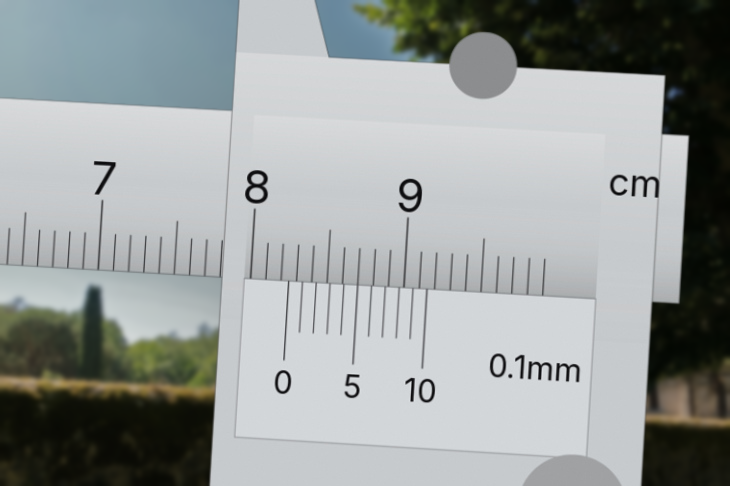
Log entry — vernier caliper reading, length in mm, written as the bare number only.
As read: 82.5
